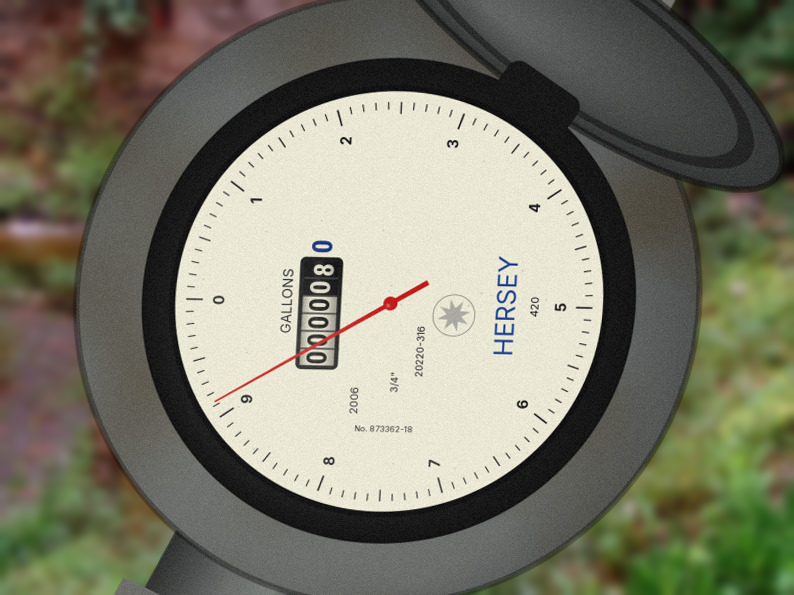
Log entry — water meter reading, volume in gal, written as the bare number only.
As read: 79.1
